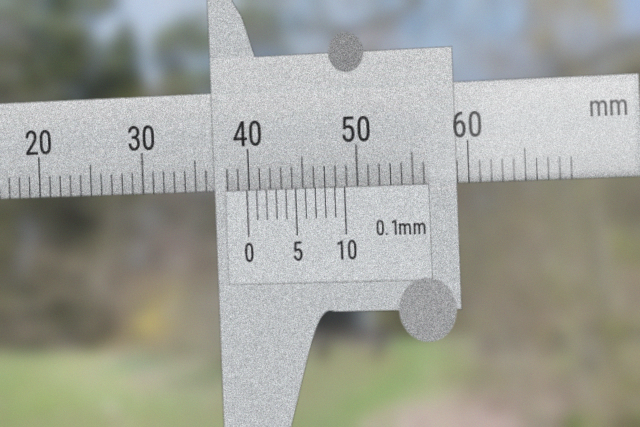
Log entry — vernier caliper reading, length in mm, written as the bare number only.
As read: 39.8
